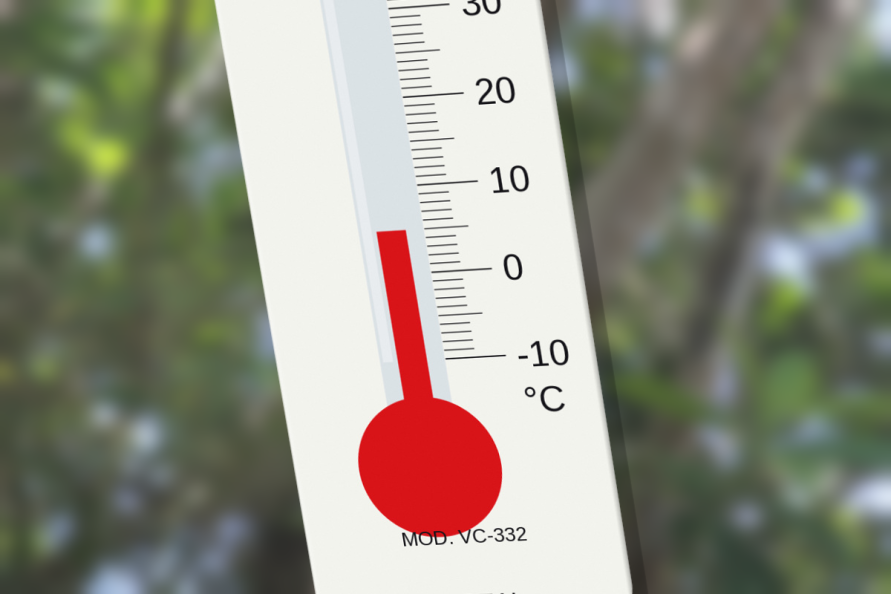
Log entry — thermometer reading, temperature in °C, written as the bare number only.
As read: 5
